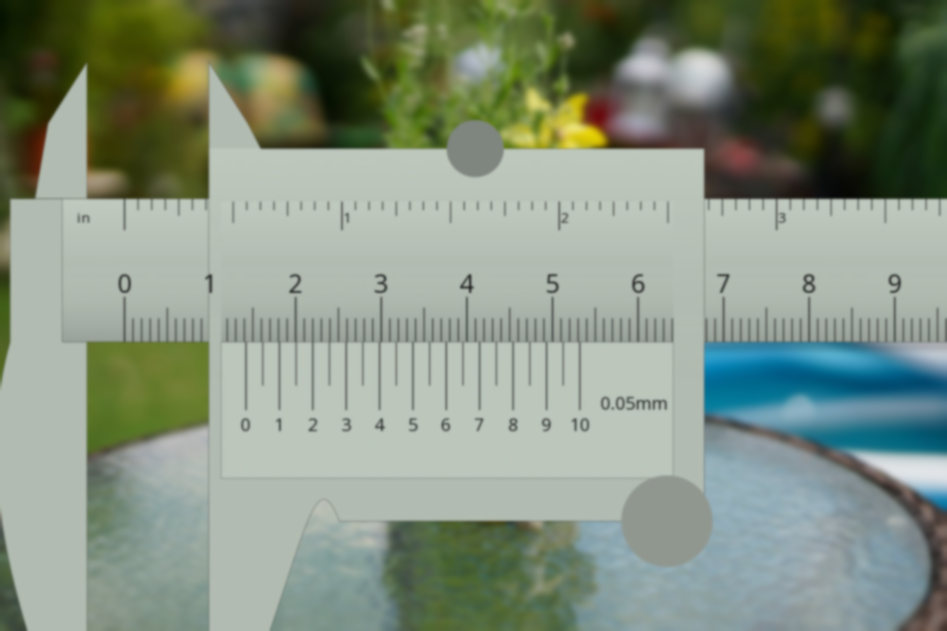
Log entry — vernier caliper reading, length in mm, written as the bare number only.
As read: 14.2
